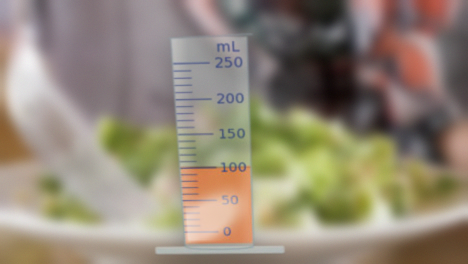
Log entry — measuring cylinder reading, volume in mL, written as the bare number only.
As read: 100
